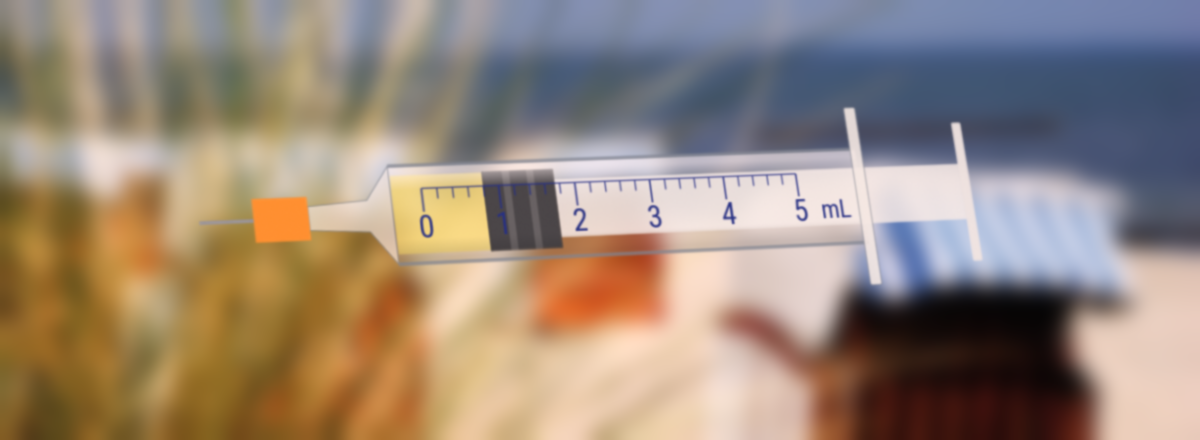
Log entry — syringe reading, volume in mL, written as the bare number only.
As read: 0.8
